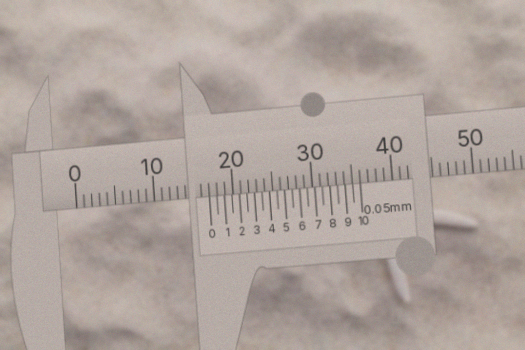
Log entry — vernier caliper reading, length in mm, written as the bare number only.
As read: 17.0
